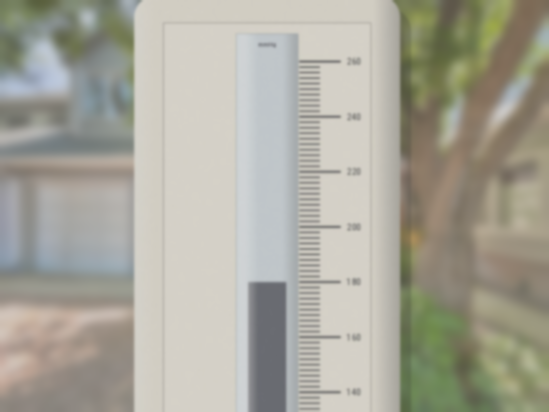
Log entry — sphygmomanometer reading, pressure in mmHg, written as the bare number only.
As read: 180
